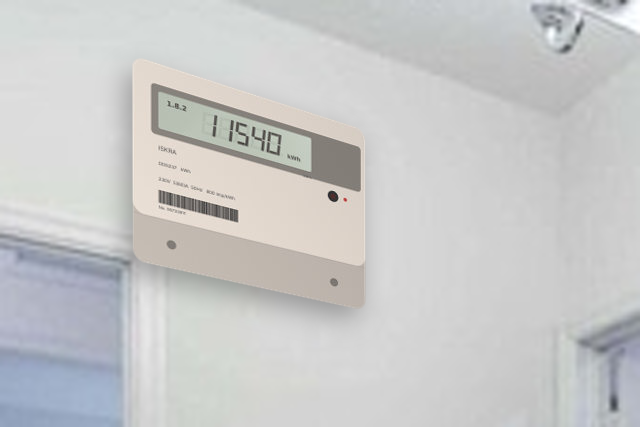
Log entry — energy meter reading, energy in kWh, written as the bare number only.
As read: 11540
